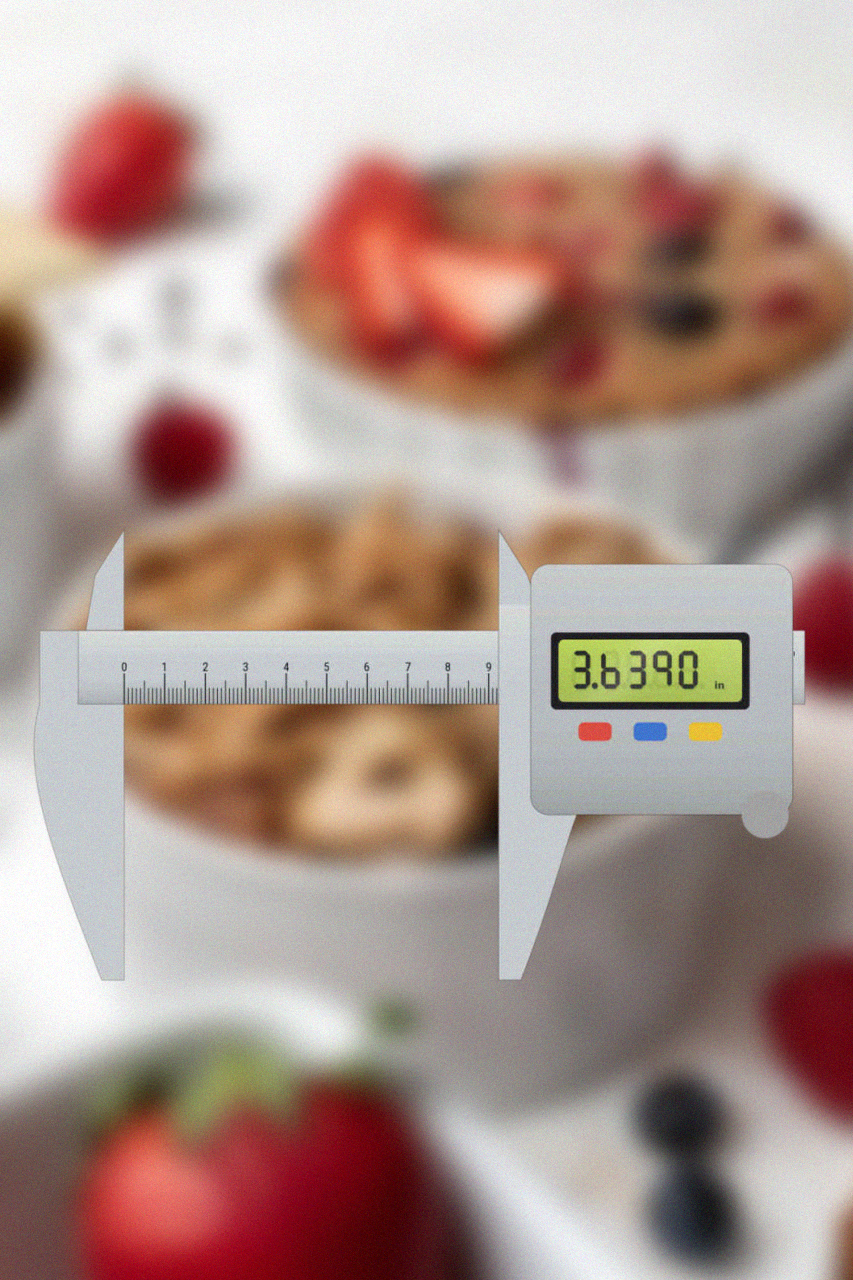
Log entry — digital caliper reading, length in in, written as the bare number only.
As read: 3.6390
